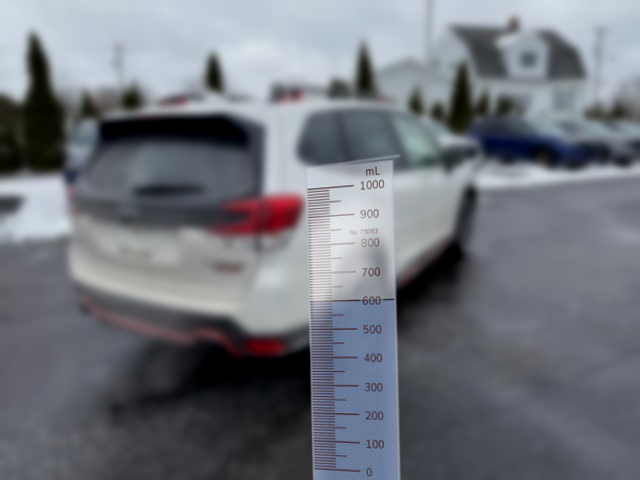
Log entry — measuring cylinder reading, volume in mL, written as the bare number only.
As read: 600
